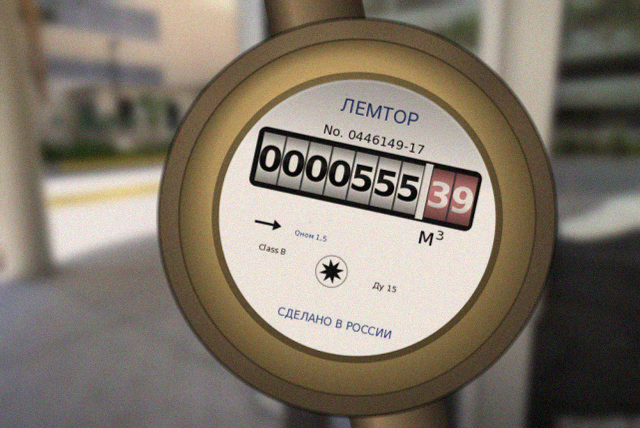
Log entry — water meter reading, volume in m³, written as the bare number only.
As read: 555.39
